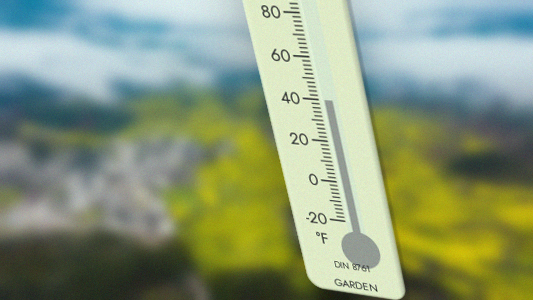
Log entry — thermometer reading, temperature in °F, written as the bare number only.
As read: 40
